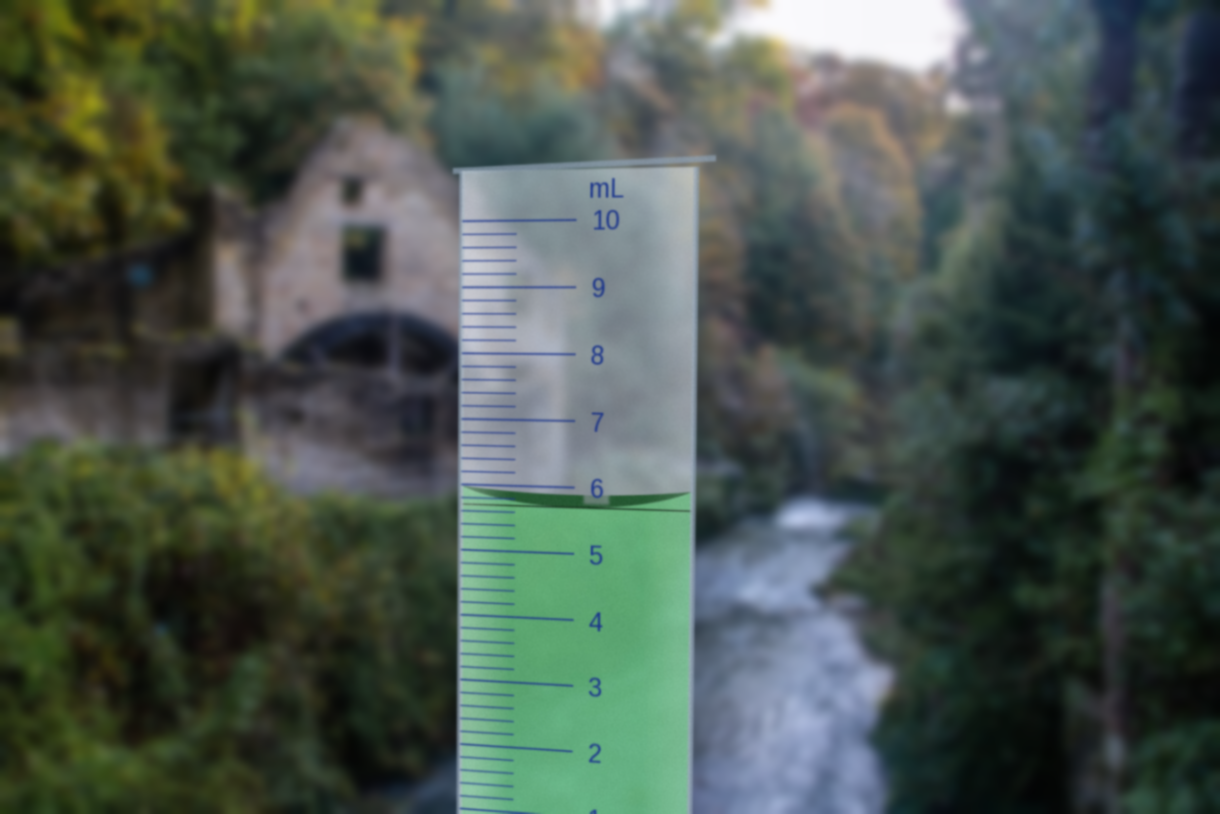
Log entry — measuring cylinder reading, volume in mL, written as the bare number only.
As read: 5.7
